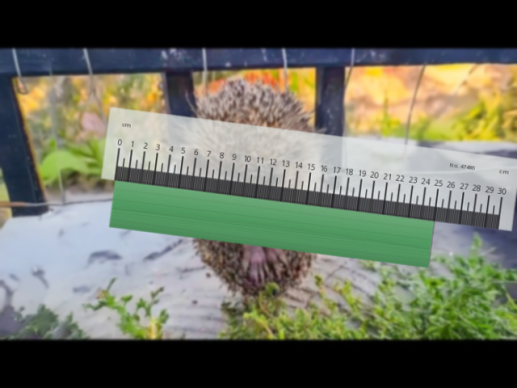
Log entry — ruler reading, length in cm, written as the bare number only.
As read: 25
